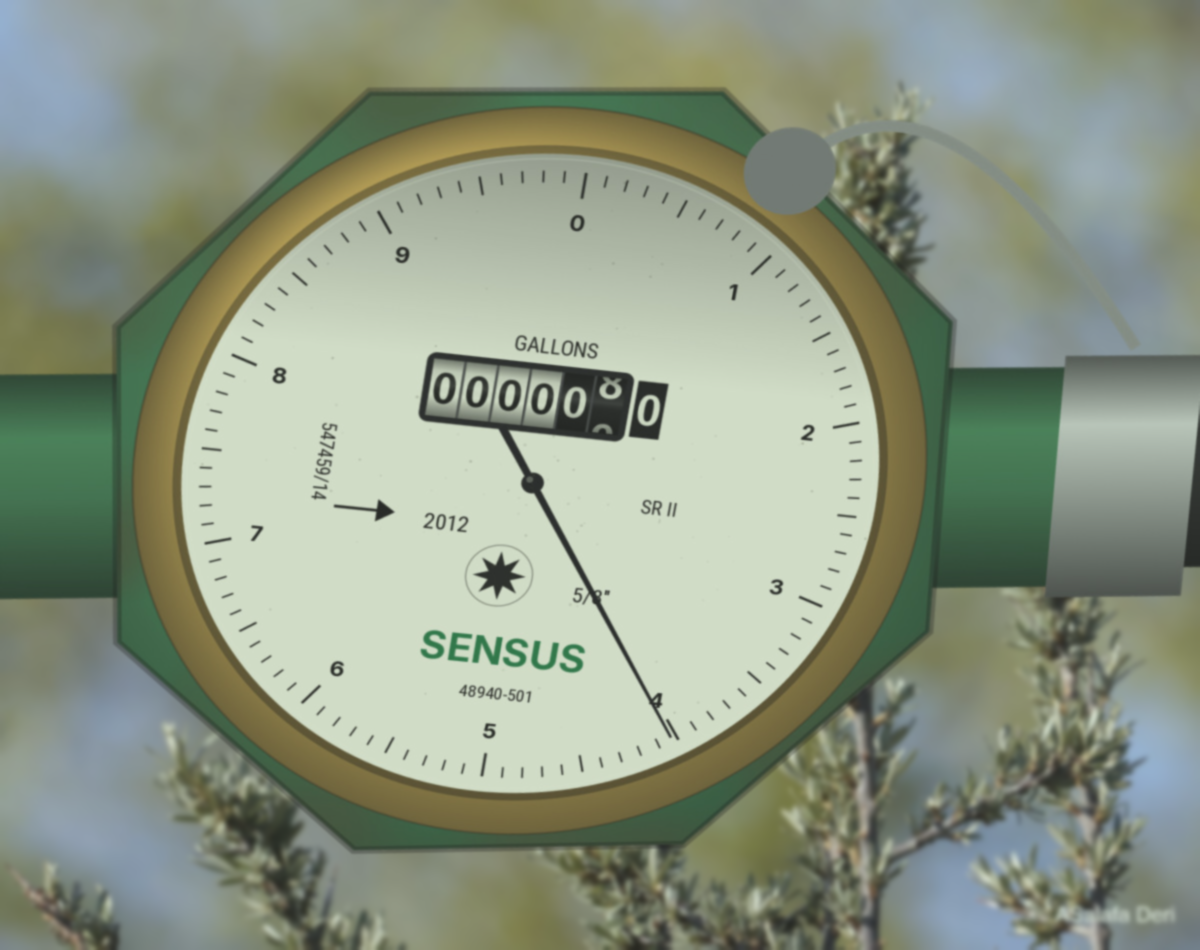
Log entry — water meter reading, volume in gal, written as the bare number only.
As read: 84.0
